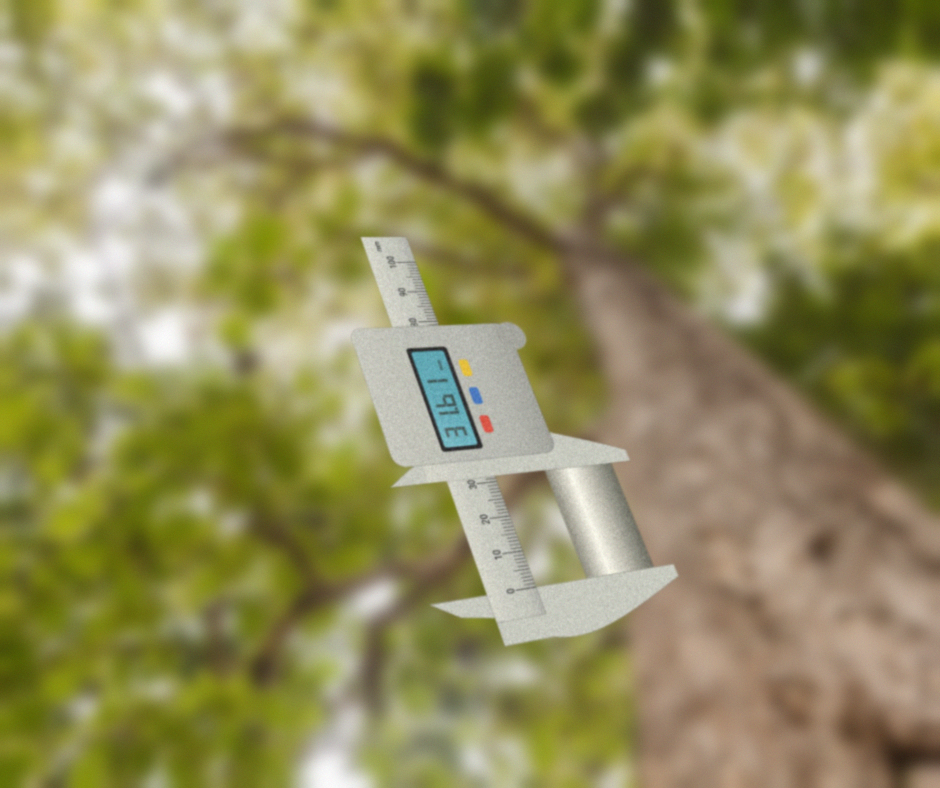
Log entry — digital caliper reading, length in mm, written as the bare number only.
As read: 31.61
